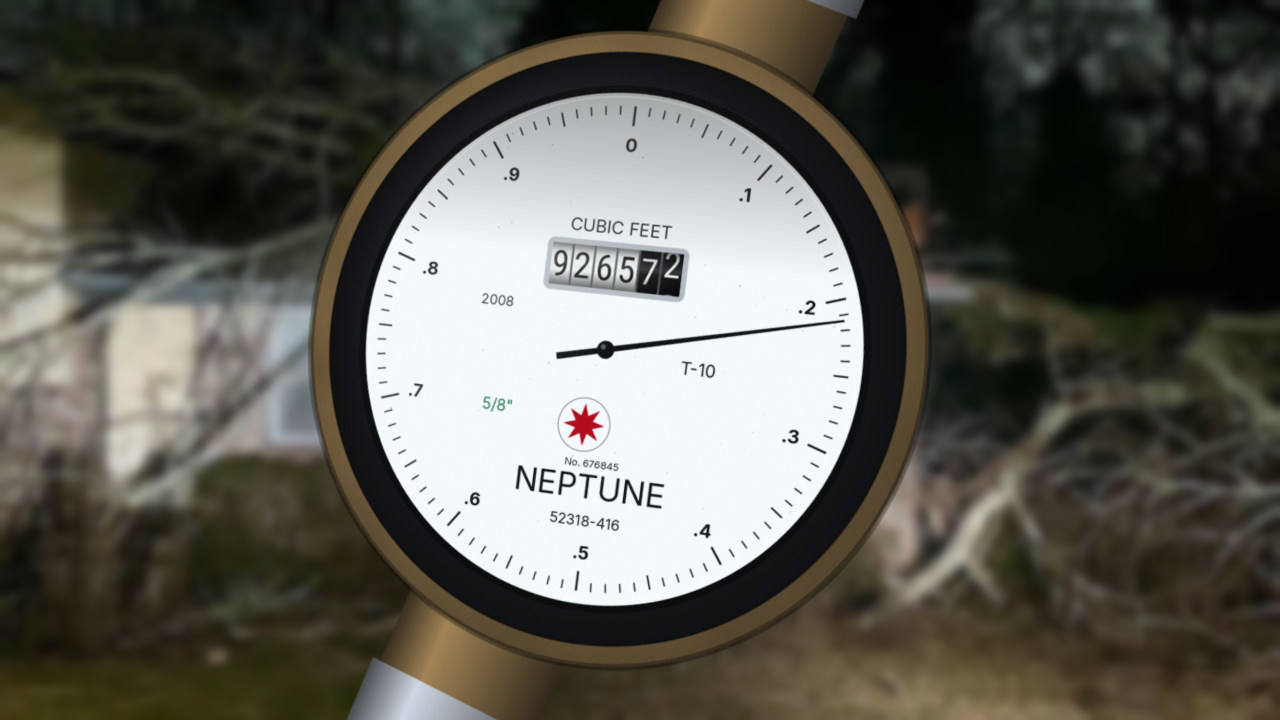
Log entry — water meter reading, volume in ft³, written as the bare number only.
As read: 926572.21
